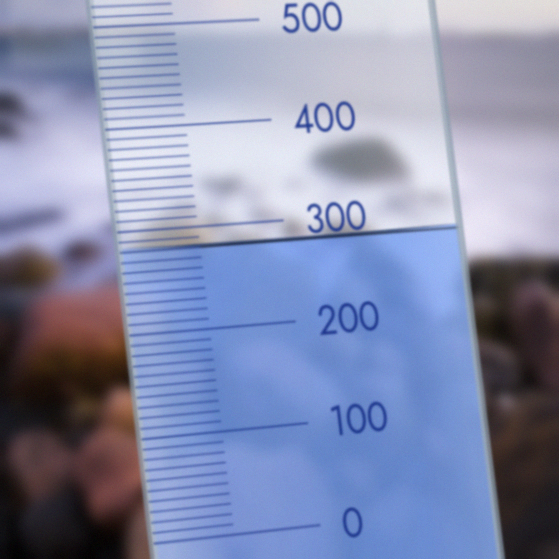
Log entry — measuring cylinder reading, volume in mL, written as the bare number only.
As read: 280
